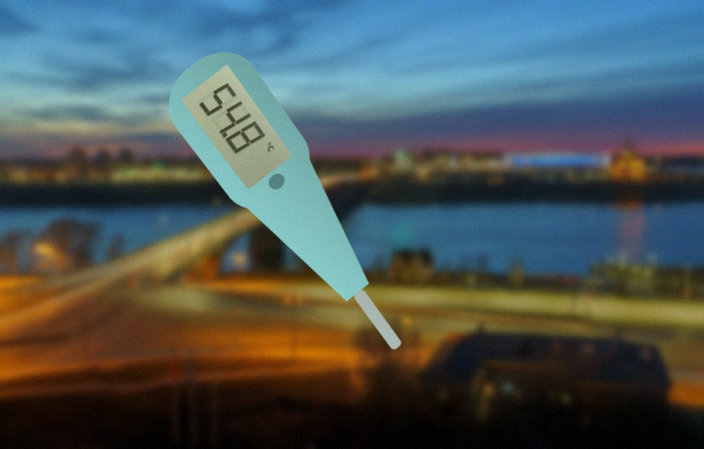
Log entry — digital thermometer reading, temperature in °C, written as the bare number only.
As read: 54.8
